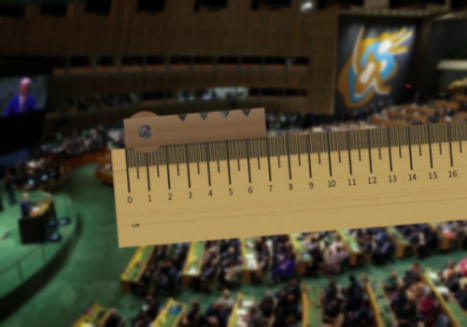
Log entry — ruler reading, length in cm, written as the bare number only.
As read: 7
